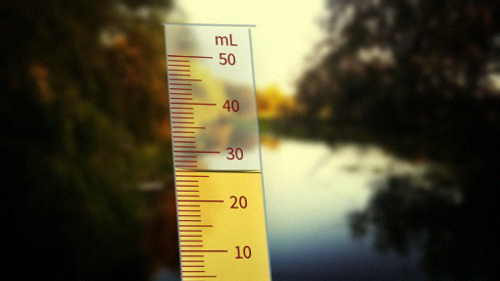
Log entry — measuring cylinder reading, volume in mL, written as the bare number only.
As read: 26
